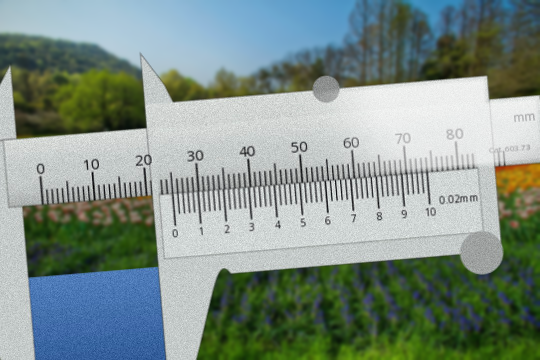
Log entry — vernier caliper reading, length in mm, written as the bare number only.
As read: 25.0
